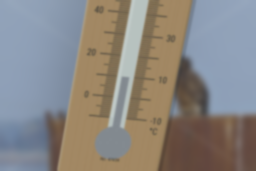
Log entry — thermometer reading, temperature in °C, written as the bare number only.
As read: 10
